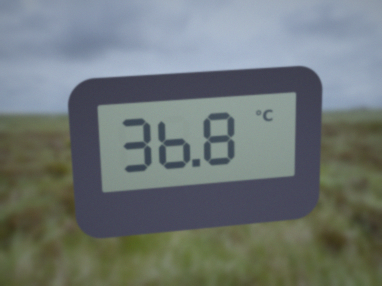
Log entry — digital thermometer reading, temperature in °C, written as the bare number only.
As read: 36.8
